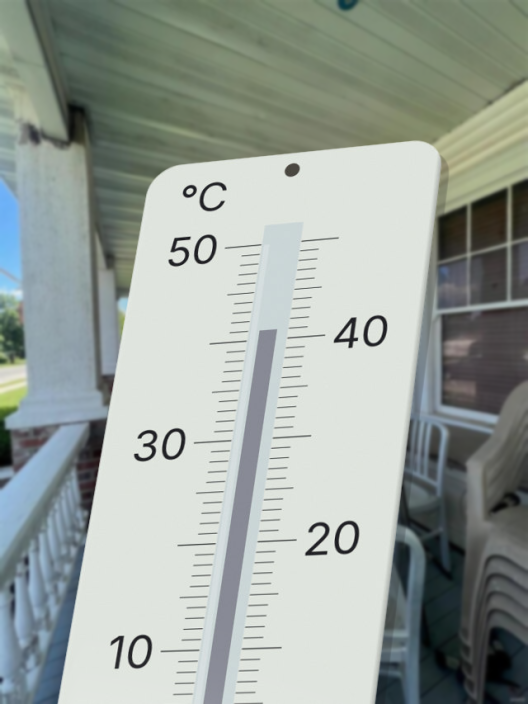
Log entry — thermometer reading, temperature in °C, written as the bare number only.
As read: 41
